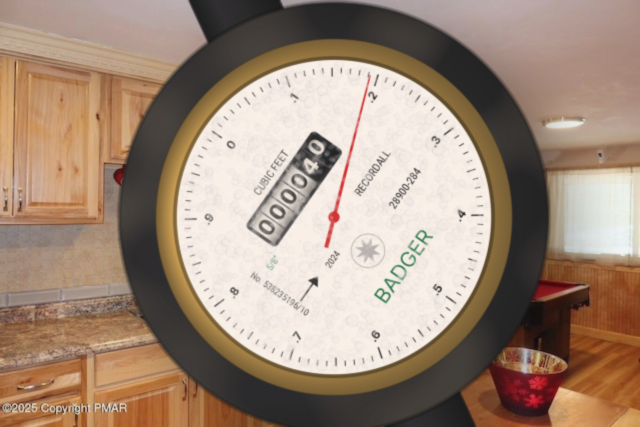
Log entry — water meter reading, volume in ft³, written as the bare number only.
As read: 40.19
